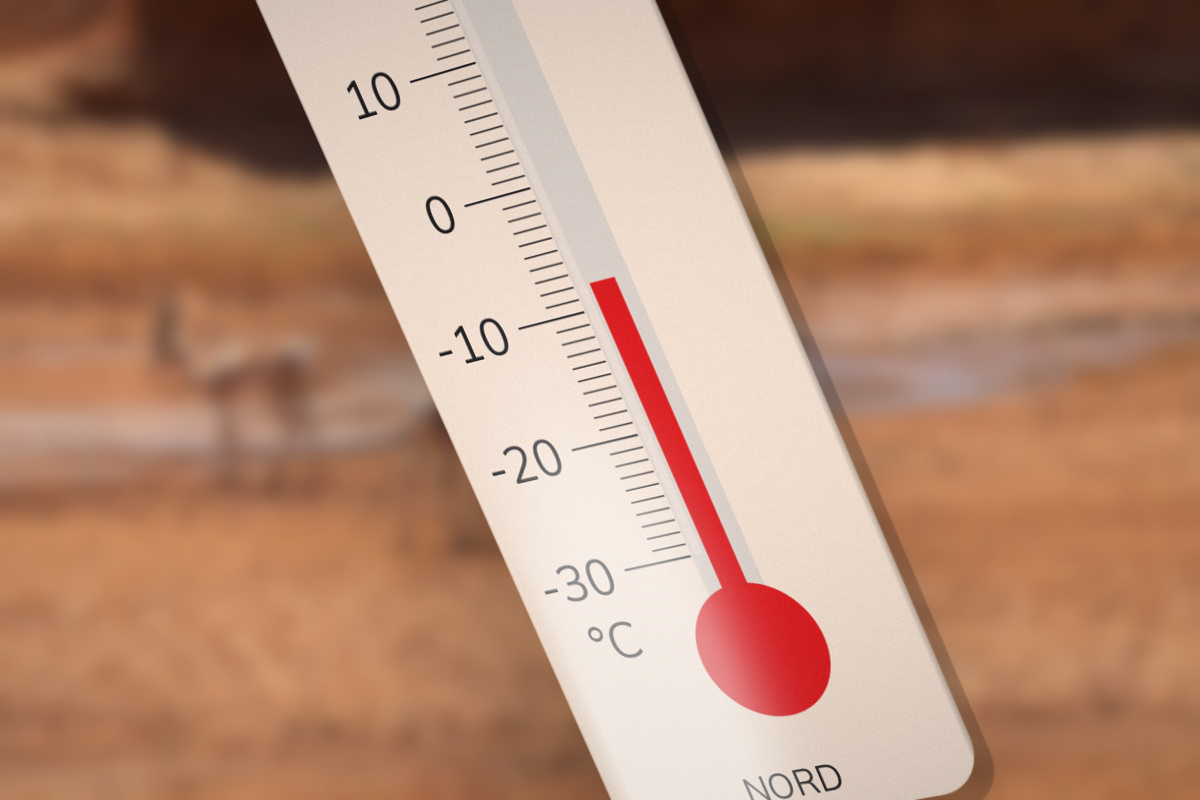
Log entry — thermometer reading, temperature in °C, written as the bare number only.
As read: -8
